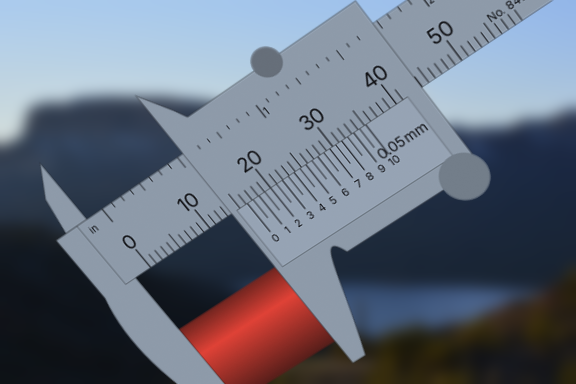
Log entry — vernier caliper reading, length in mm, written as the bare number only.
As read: 16.2
